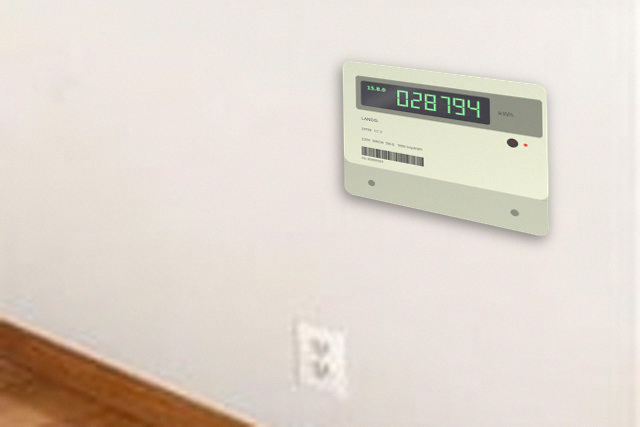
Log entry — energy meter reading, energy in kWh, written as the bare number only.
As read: 28794
